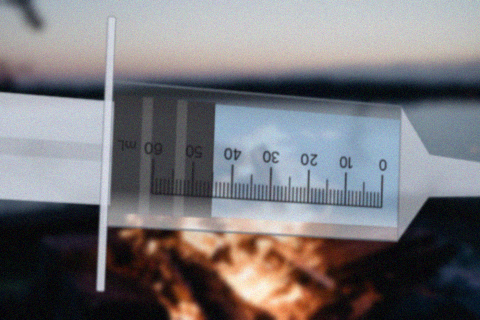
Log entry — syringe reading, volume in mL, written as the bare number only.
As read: 45
